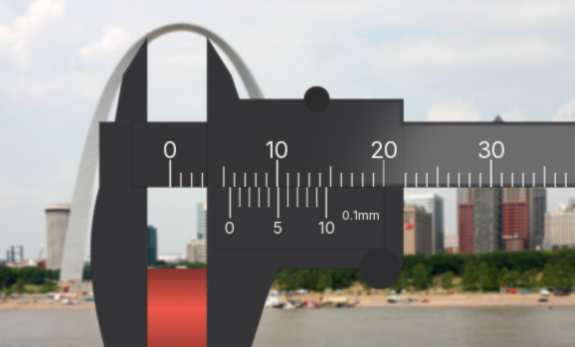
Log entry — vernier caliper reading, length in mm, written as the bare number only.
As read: 5.6
